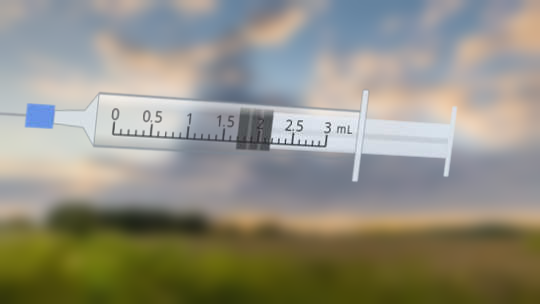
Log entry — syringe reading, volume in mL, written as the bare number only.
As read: 1.7
